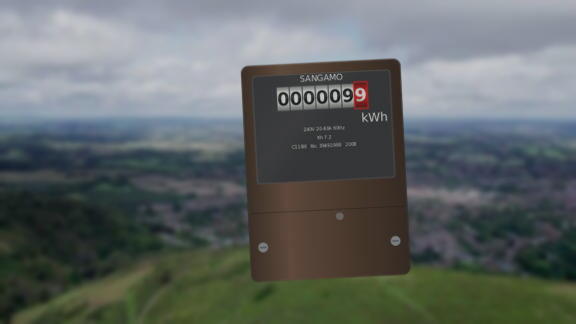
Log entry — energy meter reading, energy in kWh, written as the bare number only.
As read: 9.9
